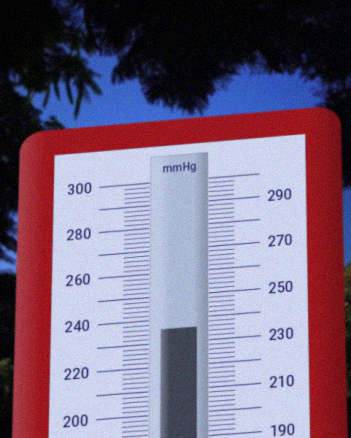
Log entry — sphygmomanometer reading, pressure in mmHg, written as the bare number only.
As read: 236
